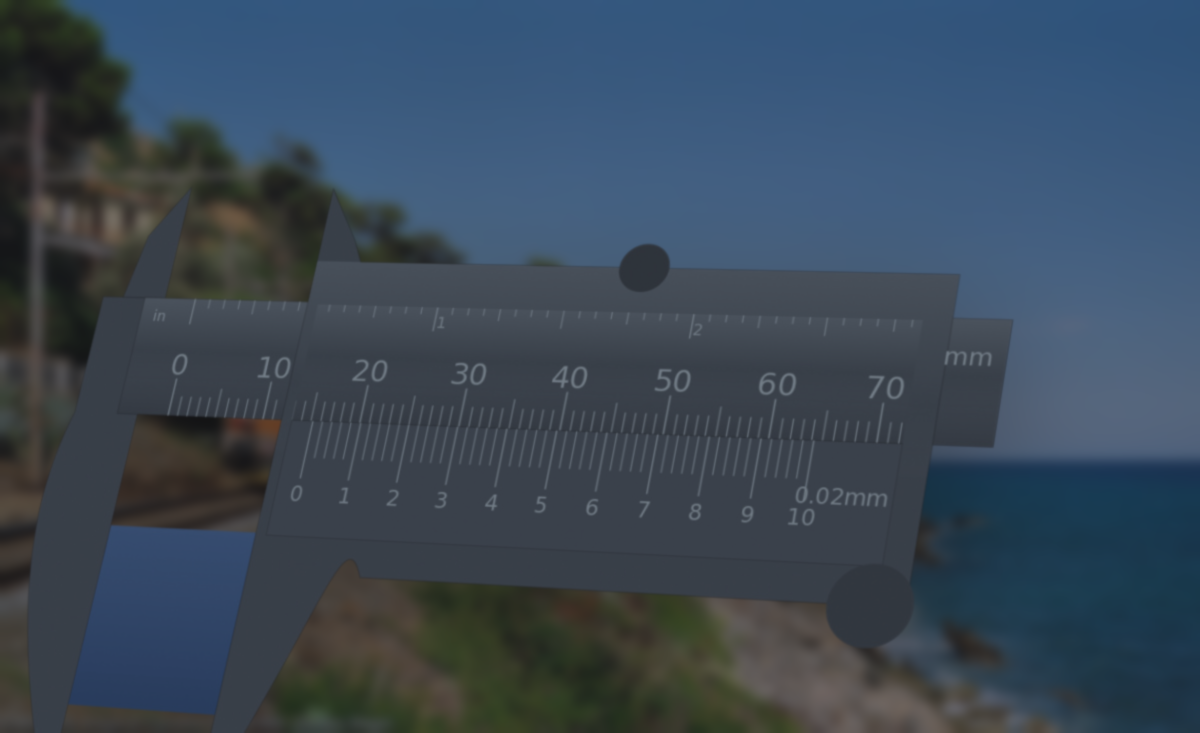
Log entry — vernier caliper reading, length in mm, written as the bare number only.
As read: 15.2
